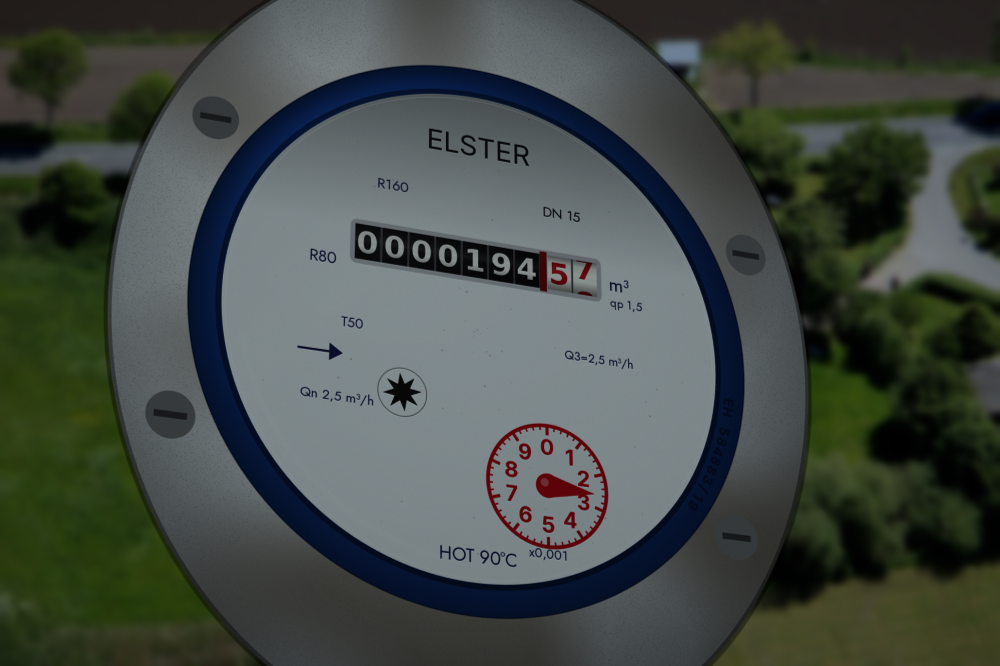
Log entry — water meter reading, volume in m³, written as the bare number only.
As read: 194.572
